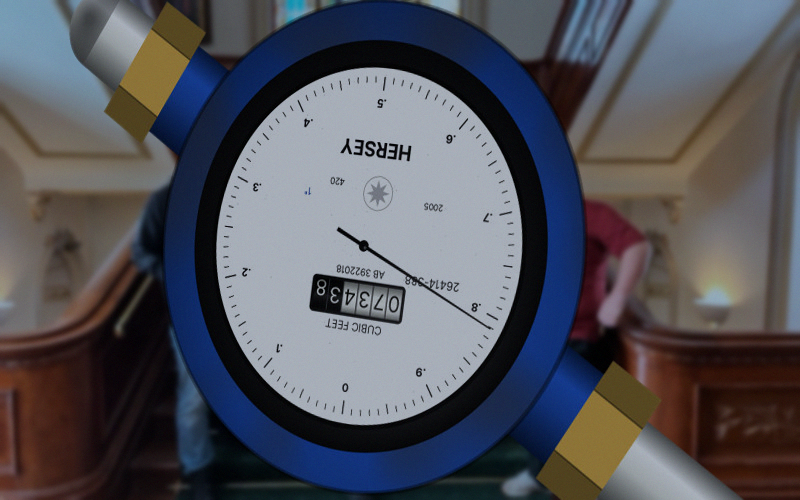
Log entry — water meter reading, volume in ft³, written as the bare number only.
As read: 73437.81
